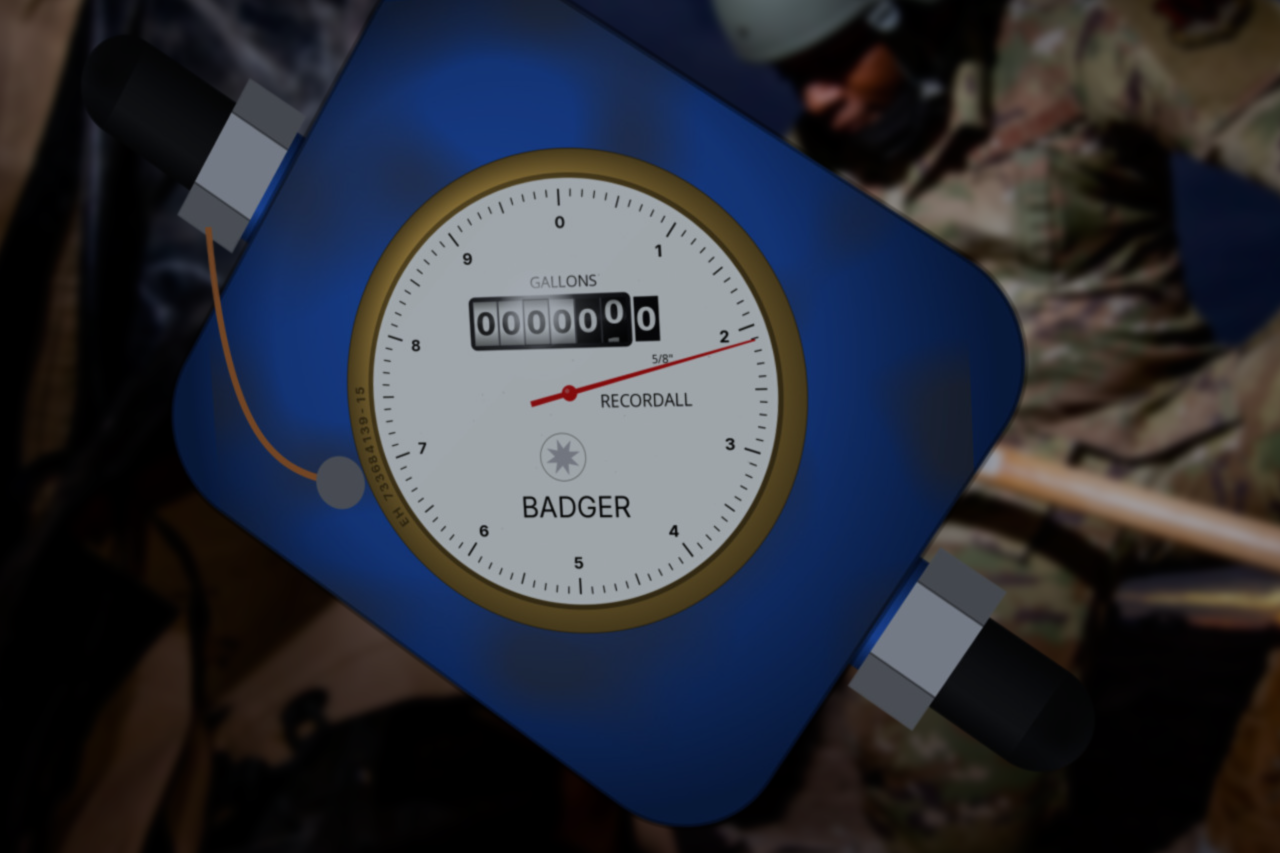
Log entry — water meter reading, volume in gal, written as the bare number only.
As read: 2.1
